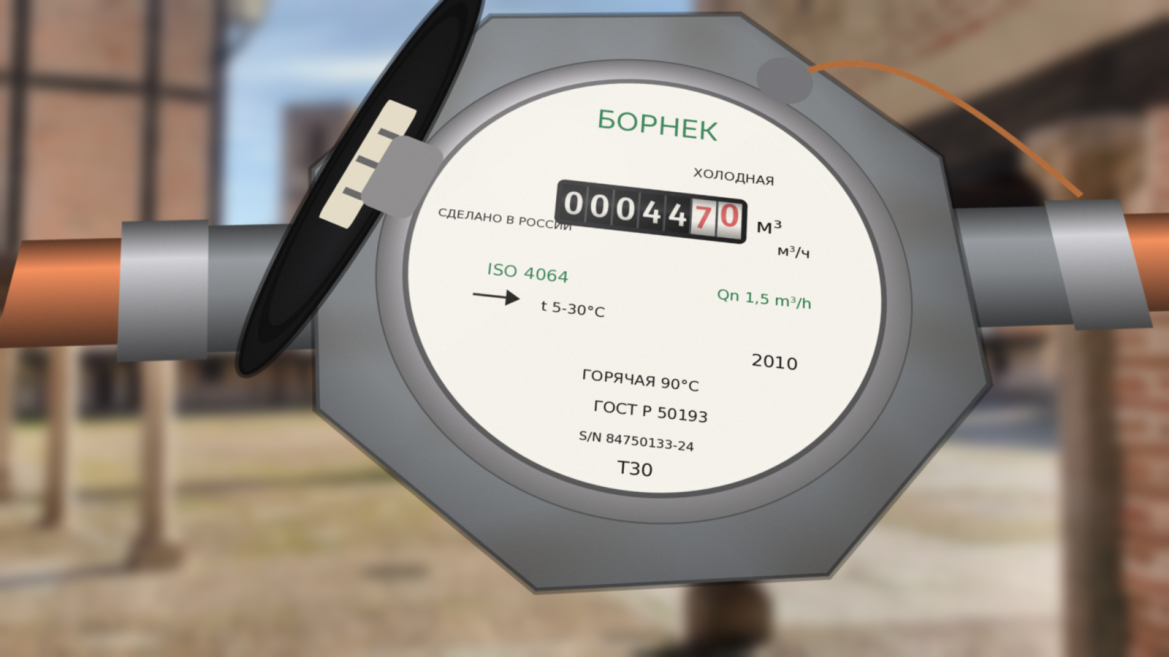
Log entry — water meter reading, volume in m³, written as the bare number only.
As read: 44.70
